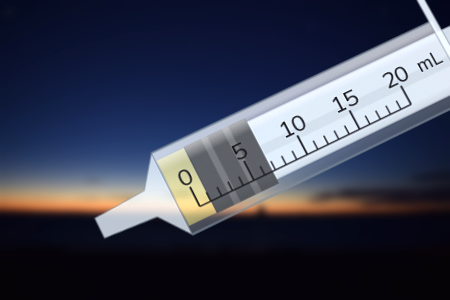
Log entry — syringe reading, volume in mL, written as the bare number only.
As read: 1
